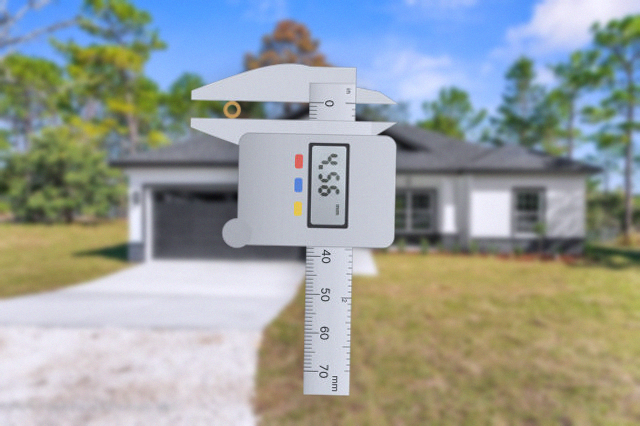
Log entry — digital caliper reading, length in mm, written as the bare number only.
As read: 4.56
